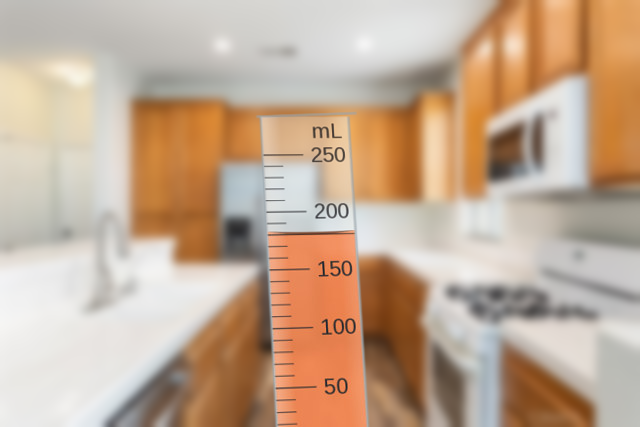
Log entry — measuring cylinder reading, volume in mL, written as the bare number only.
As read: 180
